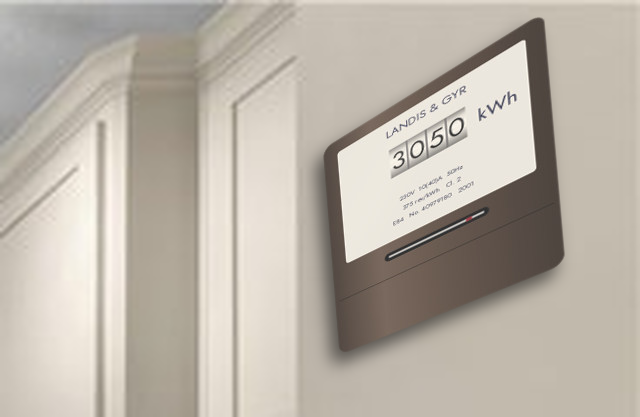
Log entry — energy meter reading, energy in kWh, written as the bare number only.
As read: 3050
